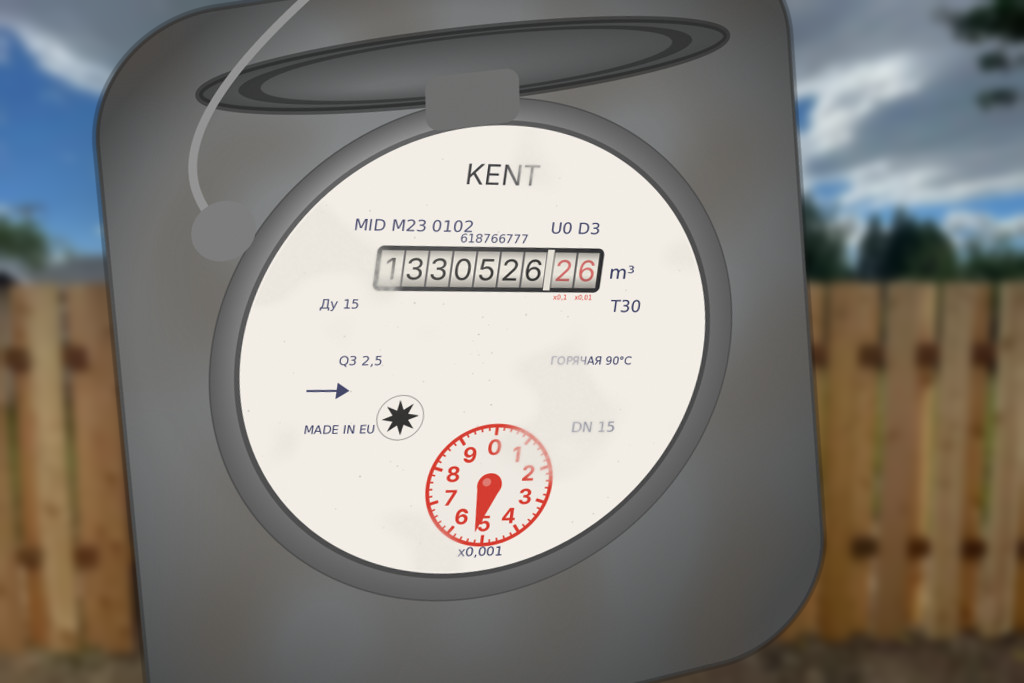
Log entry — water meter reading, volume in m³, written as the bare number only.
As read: 1330526.265
